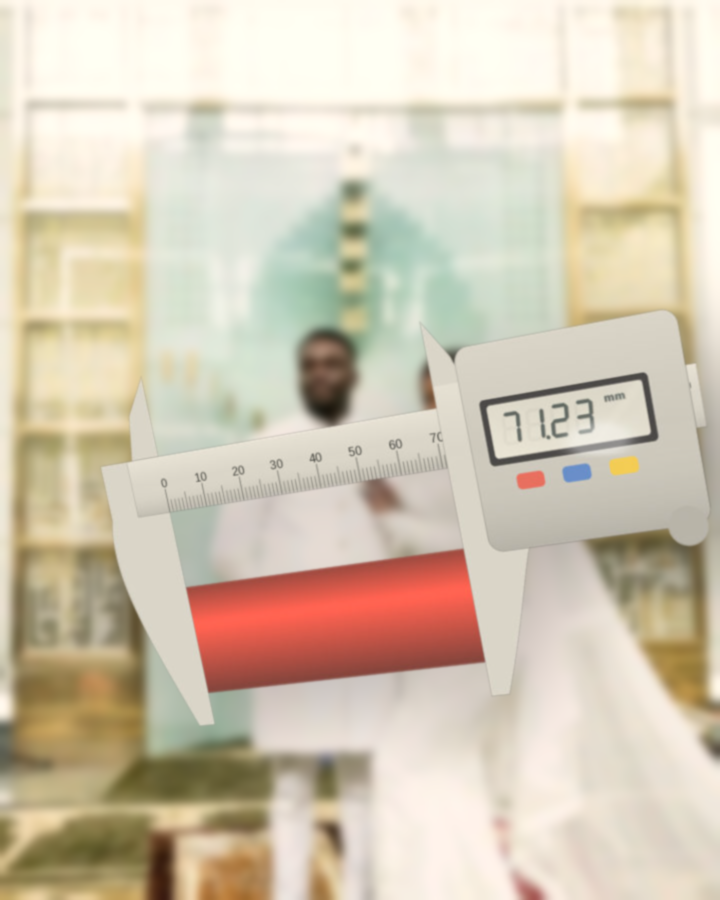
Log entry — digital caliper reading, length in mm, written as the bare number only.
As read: 71.23
